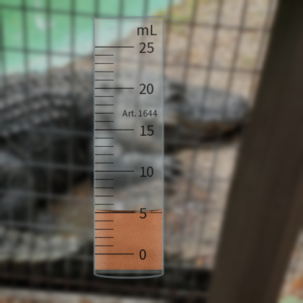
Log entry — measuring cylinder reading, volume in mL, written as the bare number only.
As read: 5
